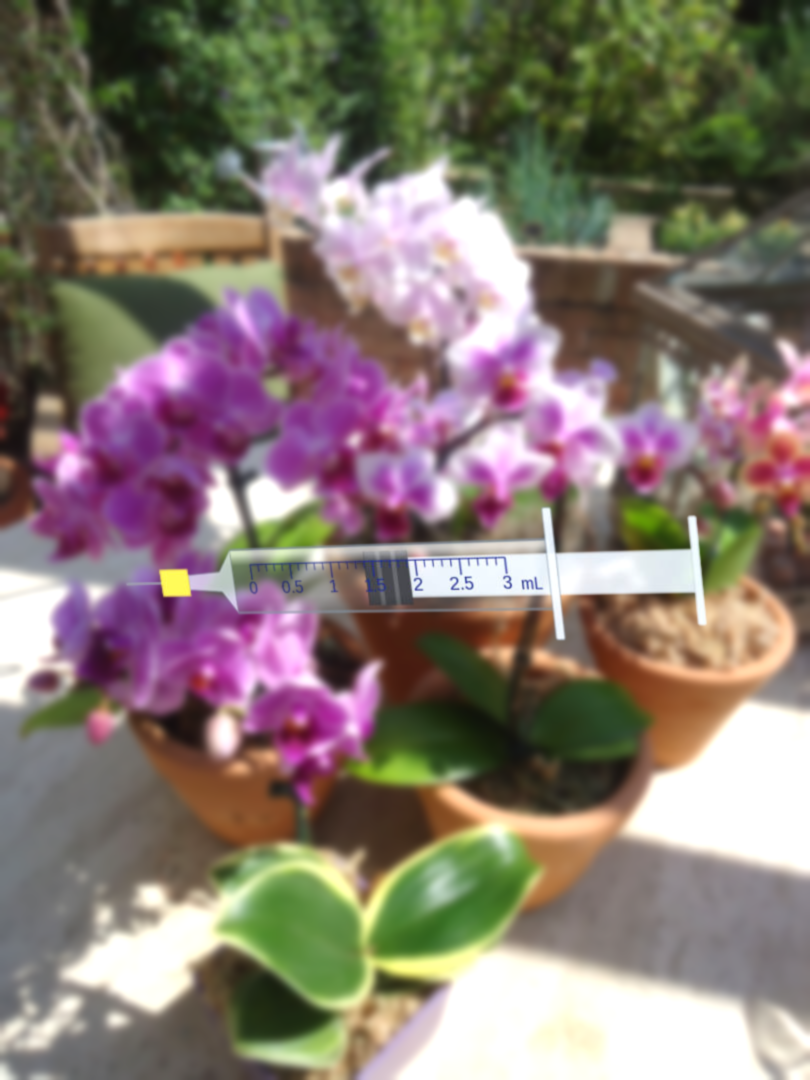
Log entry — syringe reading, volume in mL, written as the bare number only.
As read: 1.4
